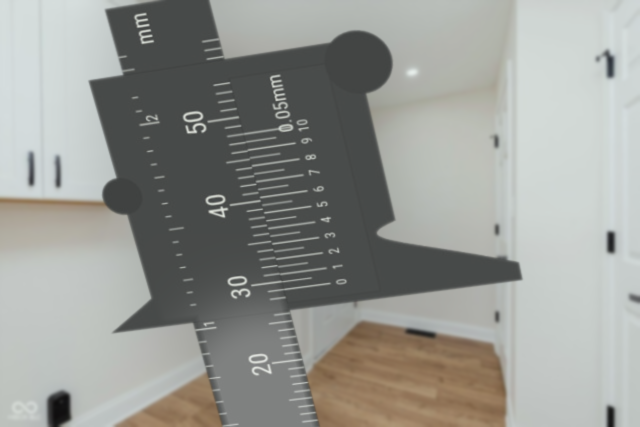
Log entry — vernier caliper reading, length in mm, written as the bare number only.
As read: 29.0
